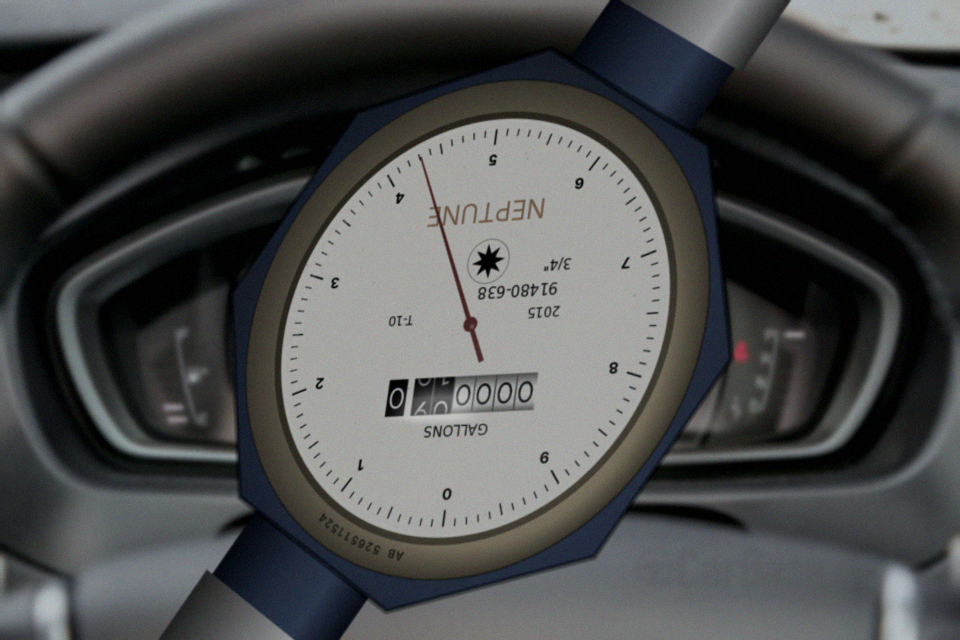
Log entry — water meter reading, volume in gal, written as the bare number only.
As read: 94.3
